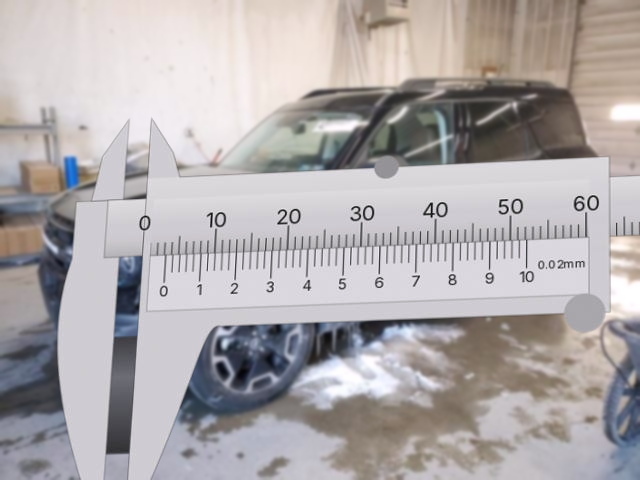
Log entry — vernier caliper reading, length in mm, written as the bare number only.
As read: 3.2
